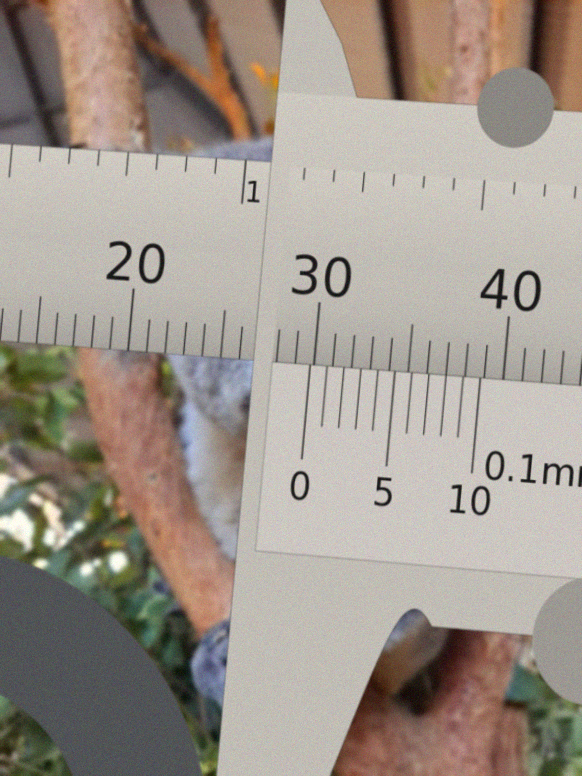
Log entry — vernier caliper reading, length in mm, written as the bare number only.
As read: 29.8
